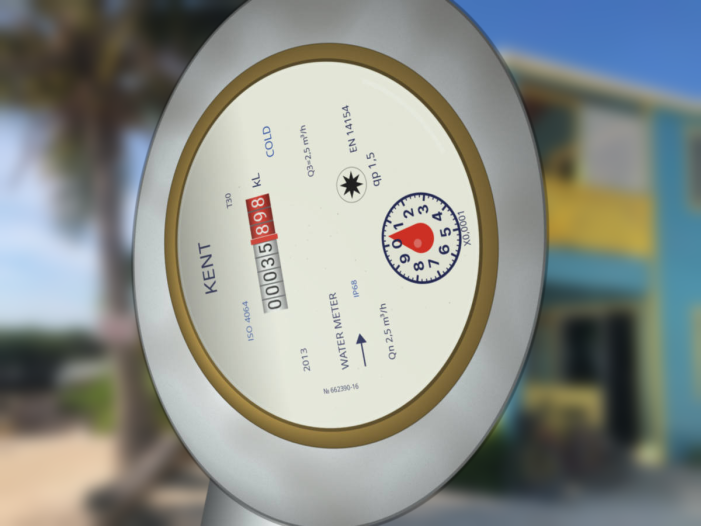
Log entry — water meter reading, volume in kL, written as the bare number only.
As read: 35.8980
